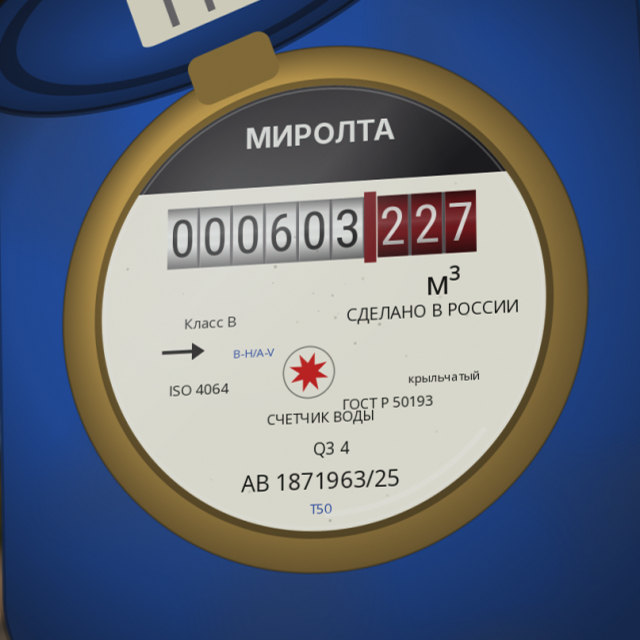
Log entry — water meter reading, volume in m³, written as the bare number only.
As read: 603.227
